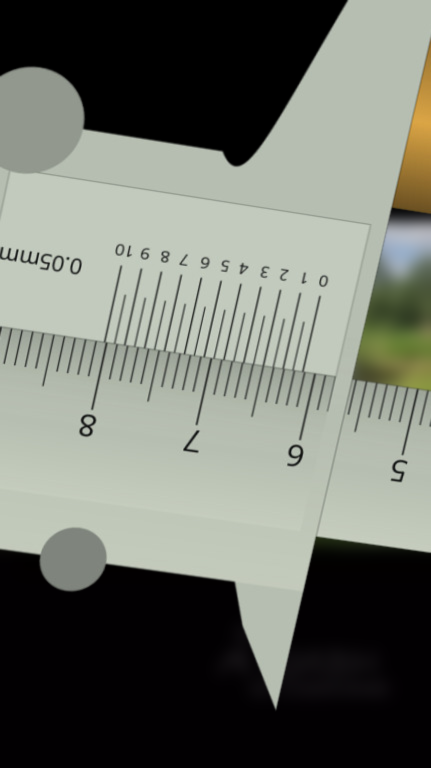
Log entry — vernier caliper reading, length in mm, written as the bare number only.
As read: 61.2
